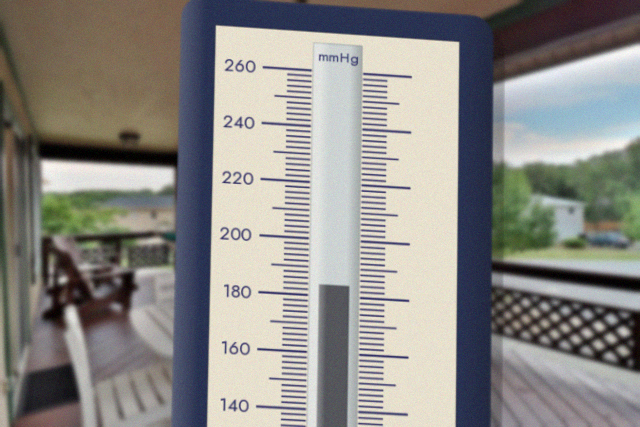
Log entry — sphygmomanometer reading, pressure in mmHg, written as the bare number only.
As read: 184
